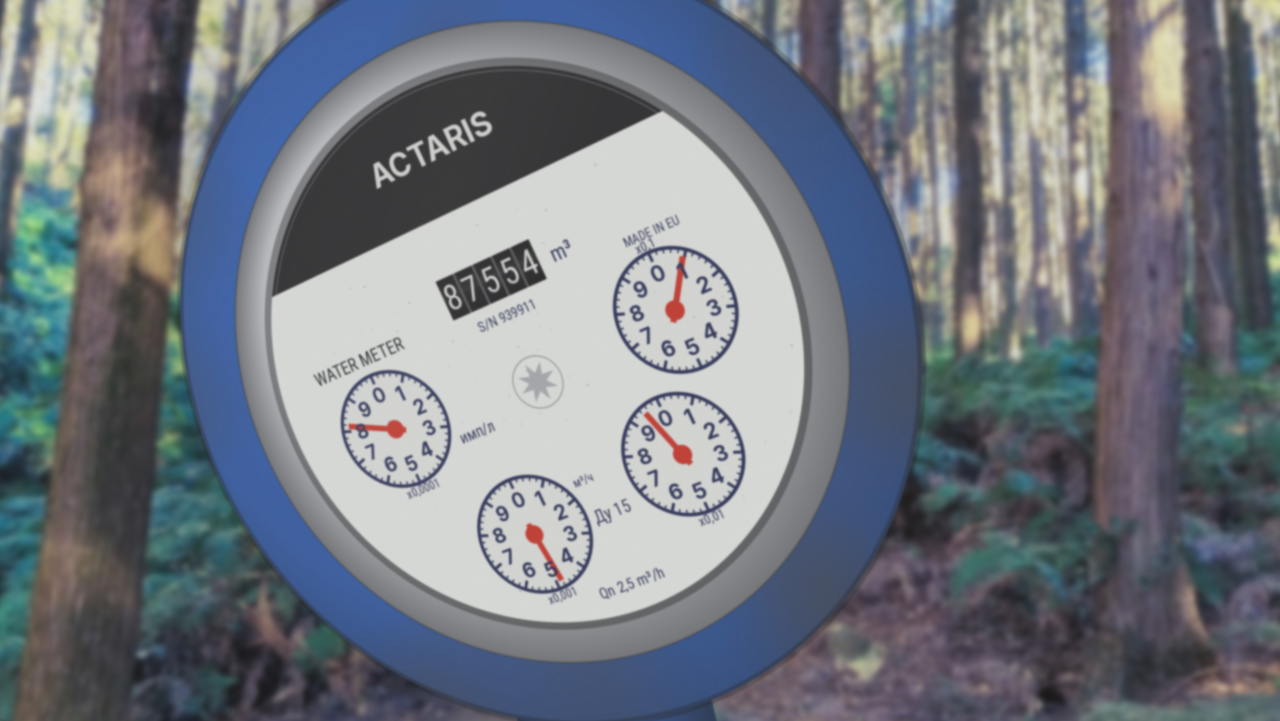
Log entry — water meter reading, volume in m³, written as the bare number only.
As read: 87554.0948
